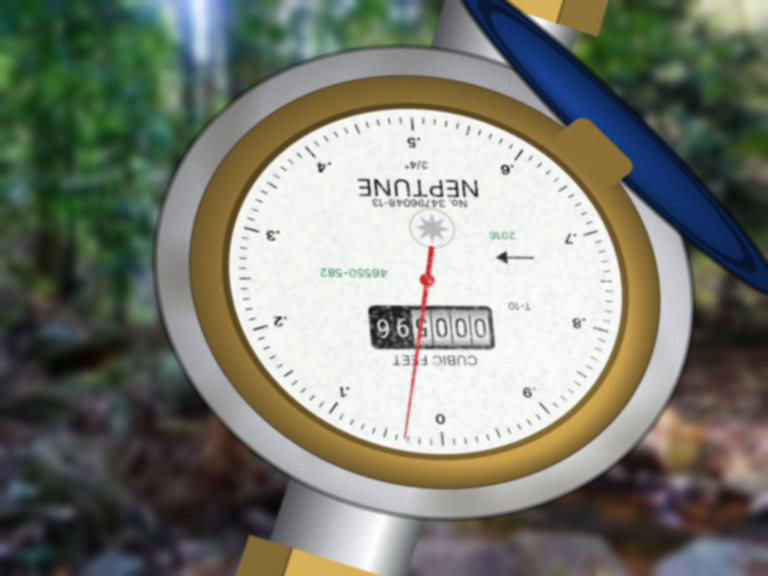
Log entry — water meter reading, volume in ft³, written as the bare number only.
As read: 596.03
